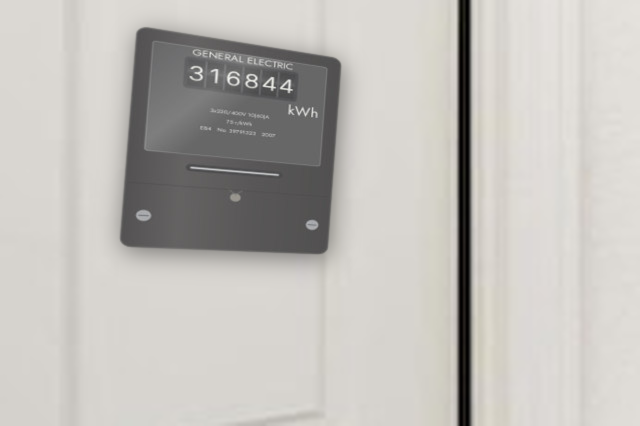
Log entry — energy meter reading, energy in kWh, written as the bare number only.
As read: 316844
